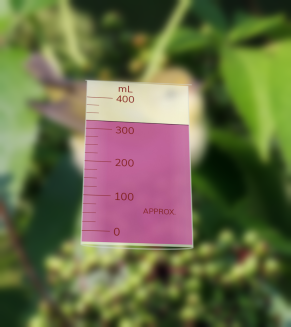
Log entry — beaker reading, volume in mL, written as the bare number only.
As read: 325
